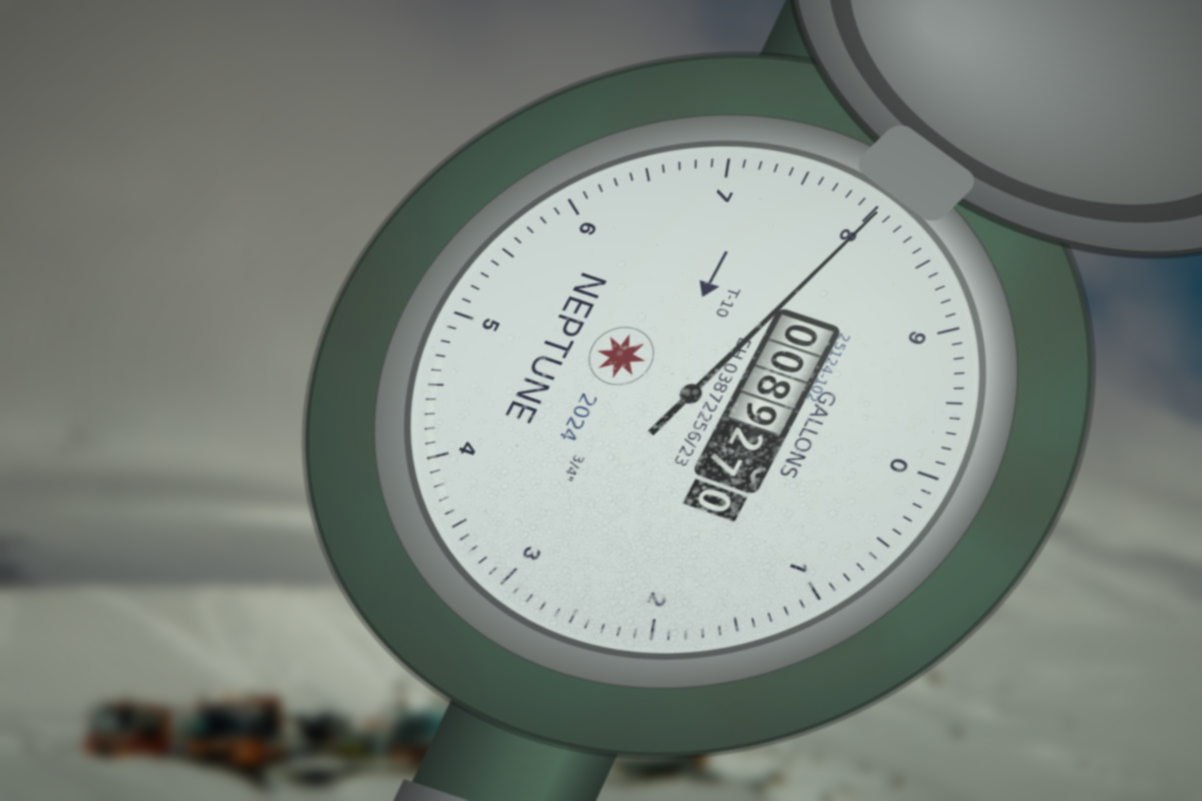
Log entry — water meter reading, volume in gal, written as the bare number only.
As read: 89268.0
